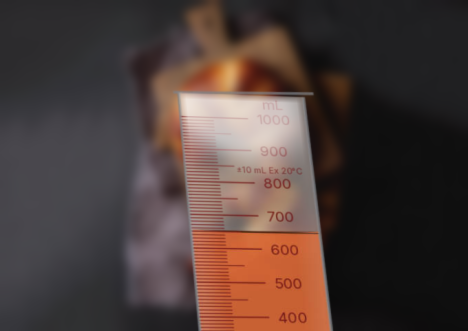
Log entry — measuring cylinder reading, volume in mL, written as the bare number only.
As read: 650
